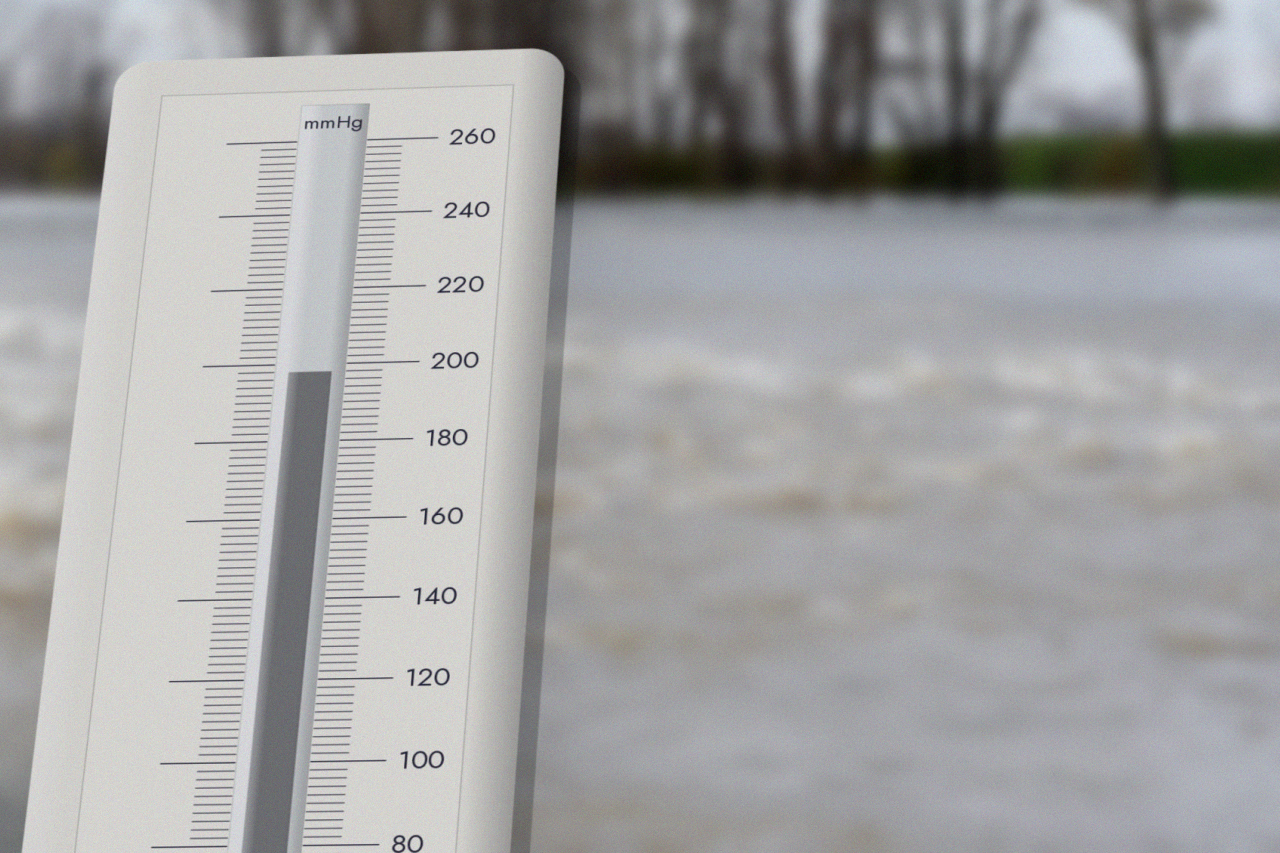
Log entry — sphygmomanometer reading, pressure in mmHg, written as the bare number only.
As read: 198
